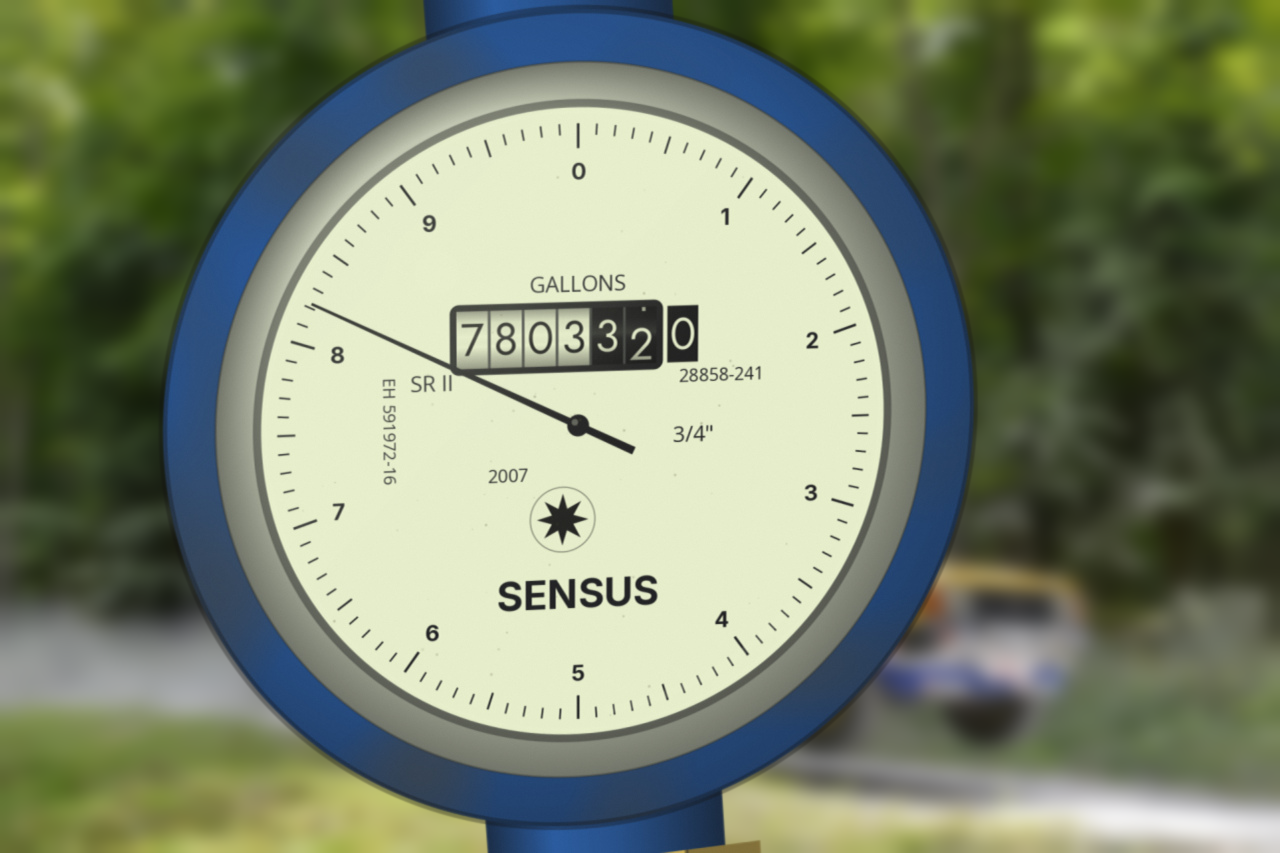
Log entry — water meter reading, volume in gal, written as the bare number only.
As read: 7803318.2
